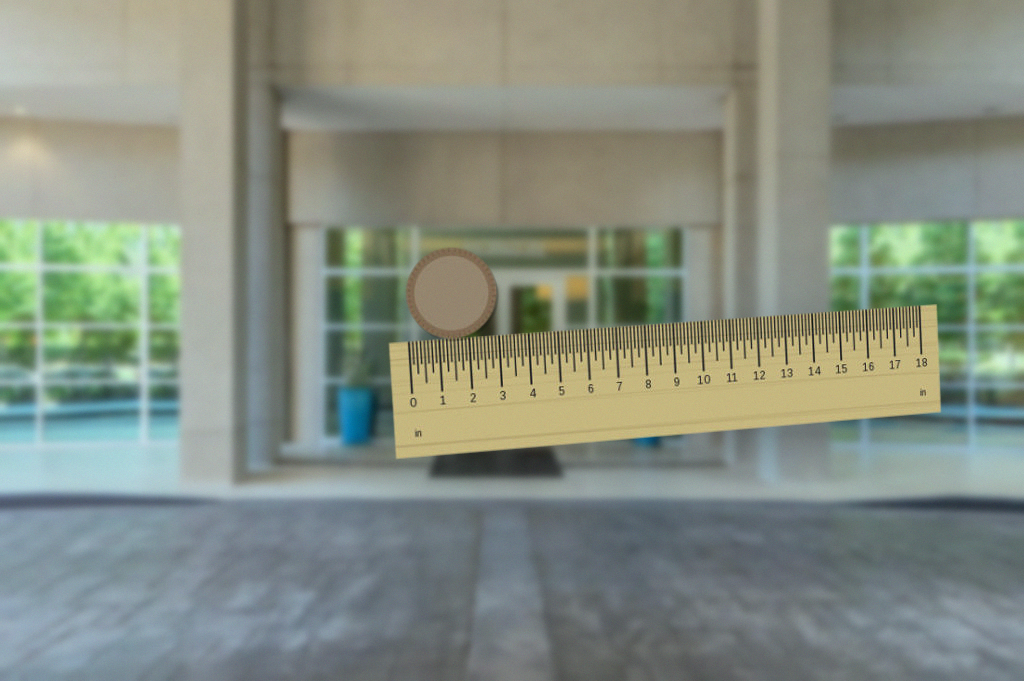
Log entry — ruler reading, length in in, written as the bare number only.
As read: 3
